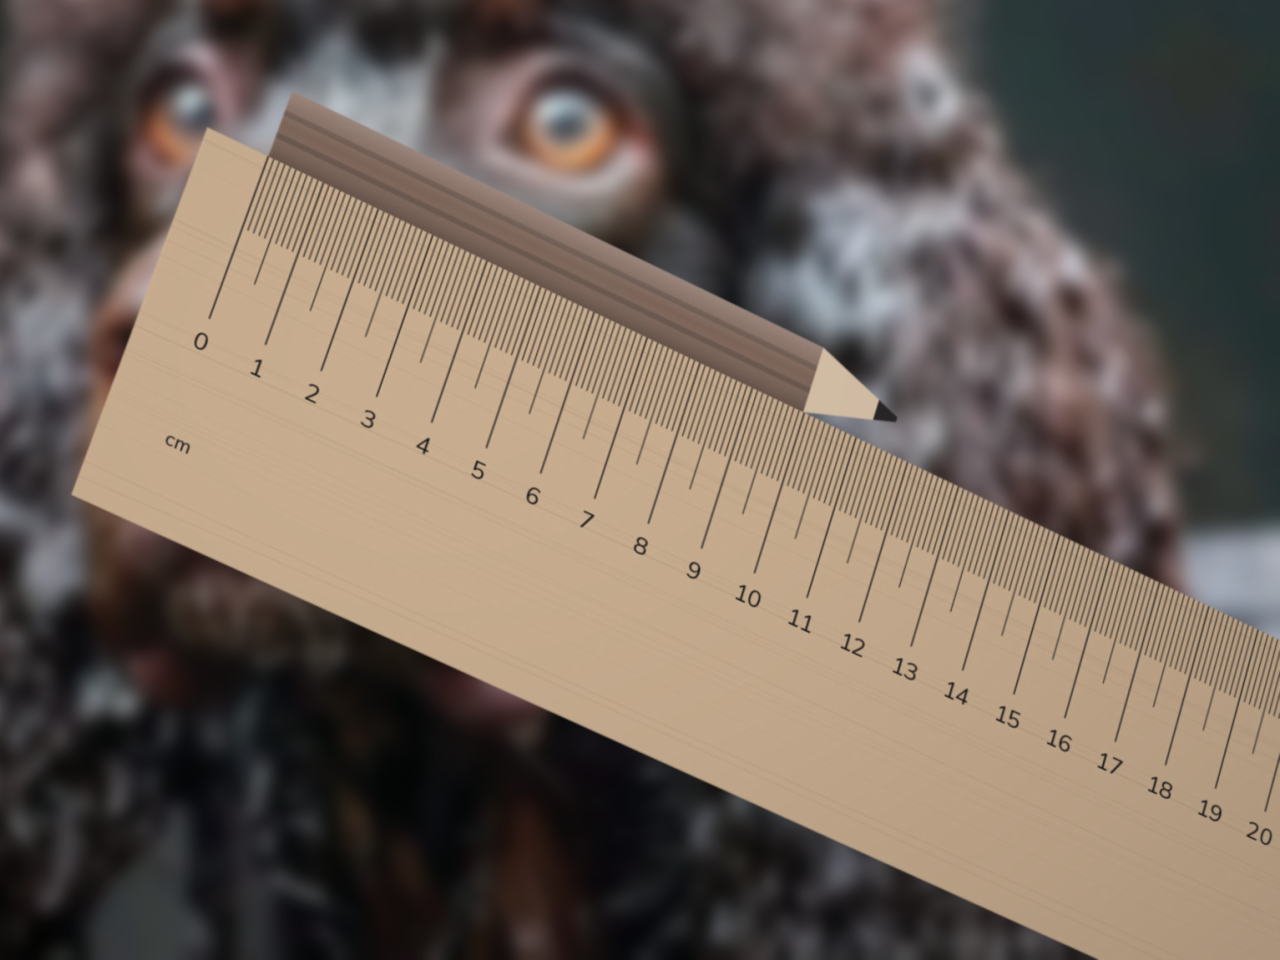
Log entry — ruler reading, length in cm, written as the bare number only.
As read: 11.6
